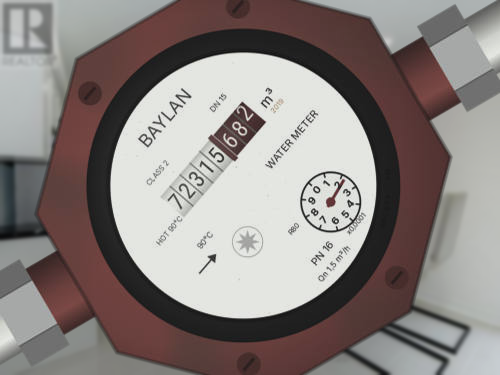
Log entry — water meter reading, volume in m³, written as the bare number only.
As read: 72315.6822
